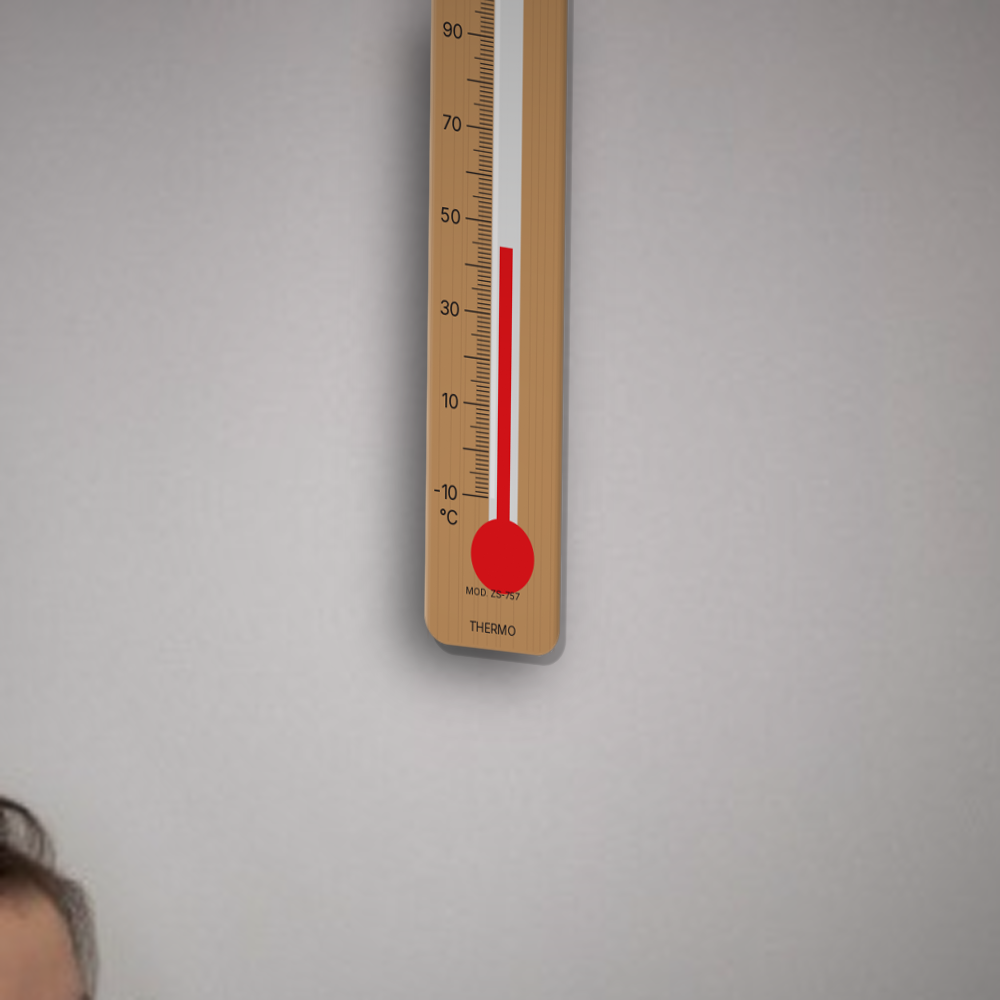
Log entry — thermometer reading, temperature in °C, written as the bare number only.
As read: 45
